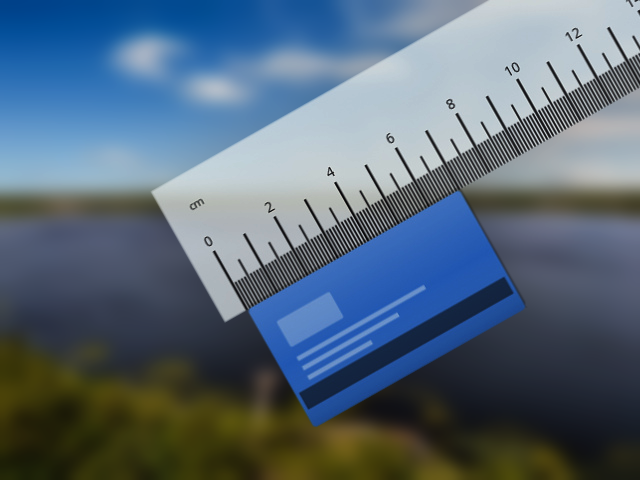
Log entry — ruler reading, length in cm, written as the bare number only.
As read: 7
